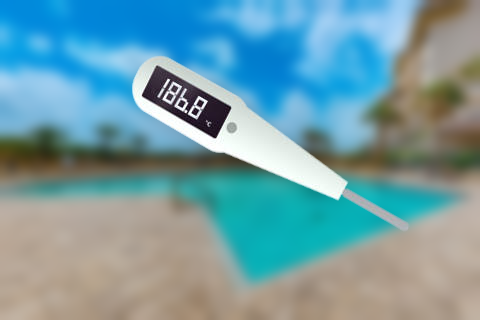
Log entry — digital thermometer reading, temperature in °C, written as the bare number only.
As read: 186.8
